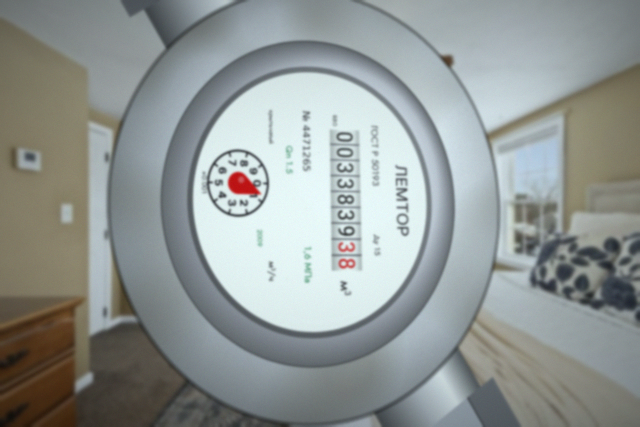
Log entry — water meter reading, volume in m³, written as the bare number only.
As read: 33839.380
